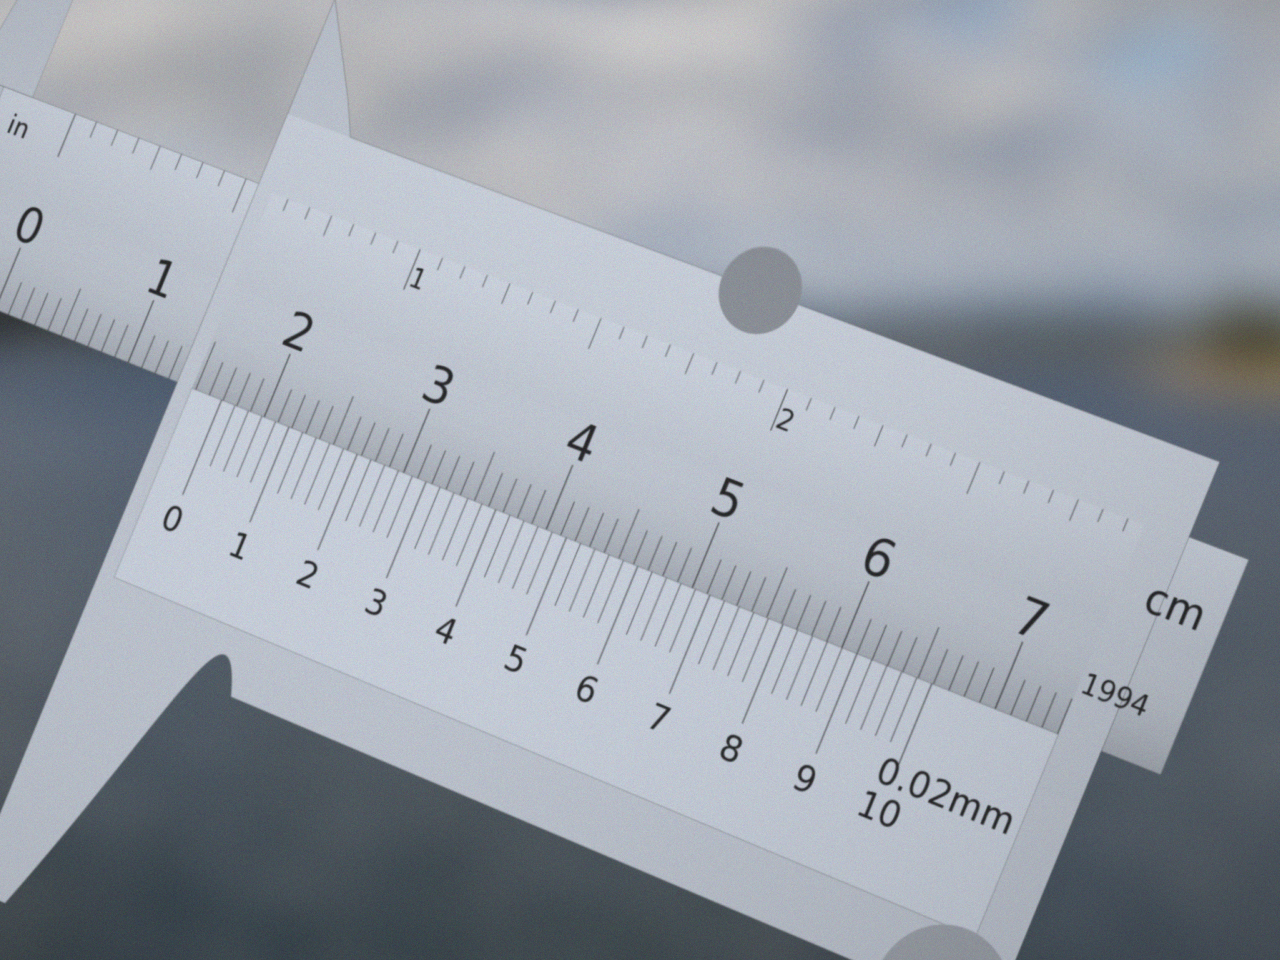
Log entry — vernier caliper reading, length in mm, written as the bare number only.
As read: 16.9
